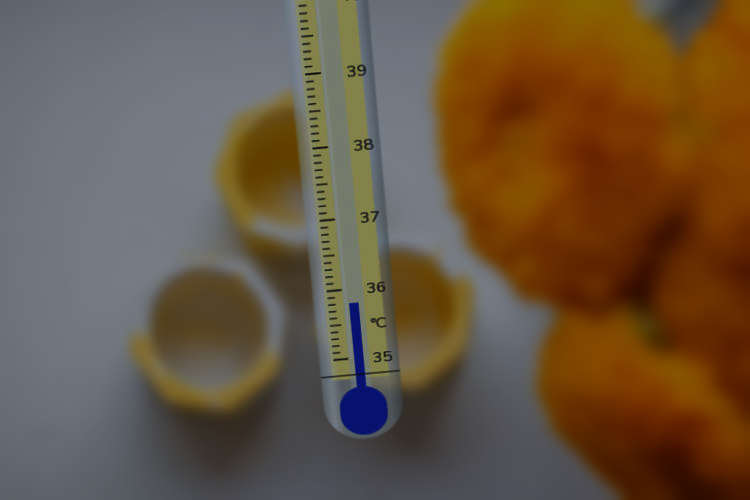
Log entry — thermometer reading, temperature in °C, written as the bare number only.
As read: 35.8
